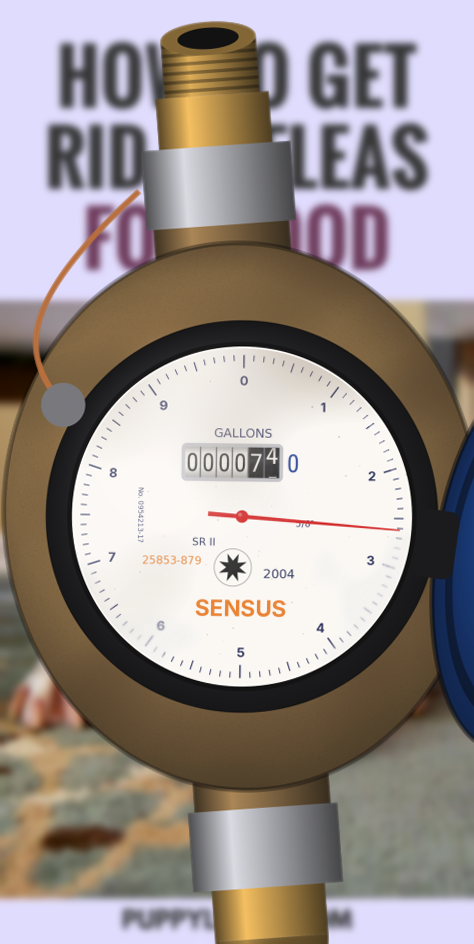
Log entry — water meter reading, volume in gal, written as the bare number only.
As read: 742.6
